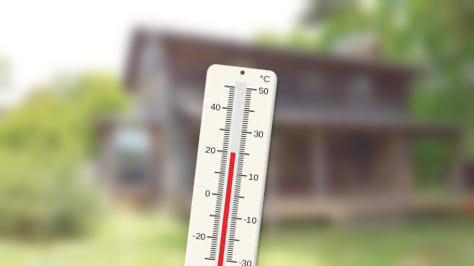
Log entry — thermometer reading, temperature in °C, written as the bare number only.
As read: 20
